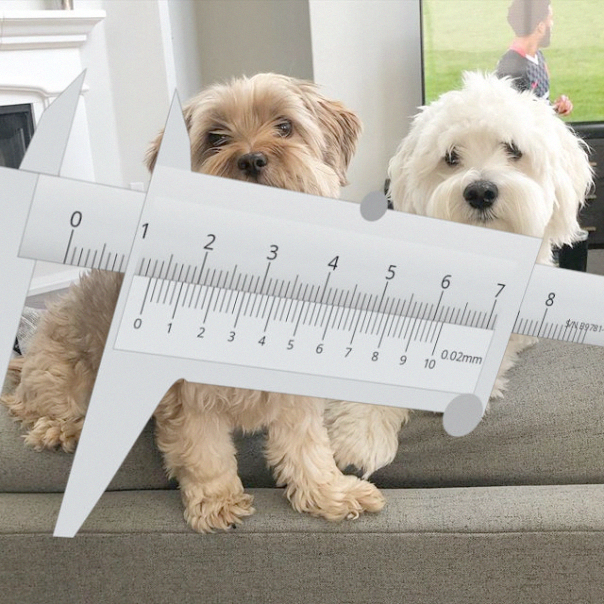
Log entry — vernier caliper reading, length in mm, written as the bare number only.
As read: 12.8
